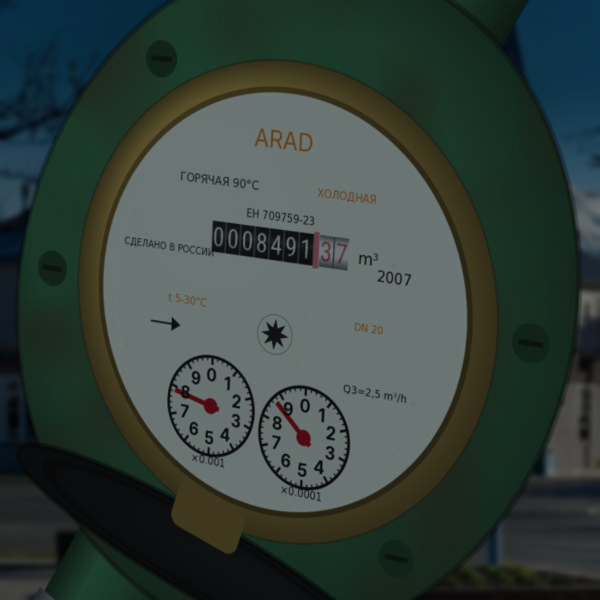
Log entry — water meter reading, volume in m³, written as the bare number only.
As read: 8491.3778
